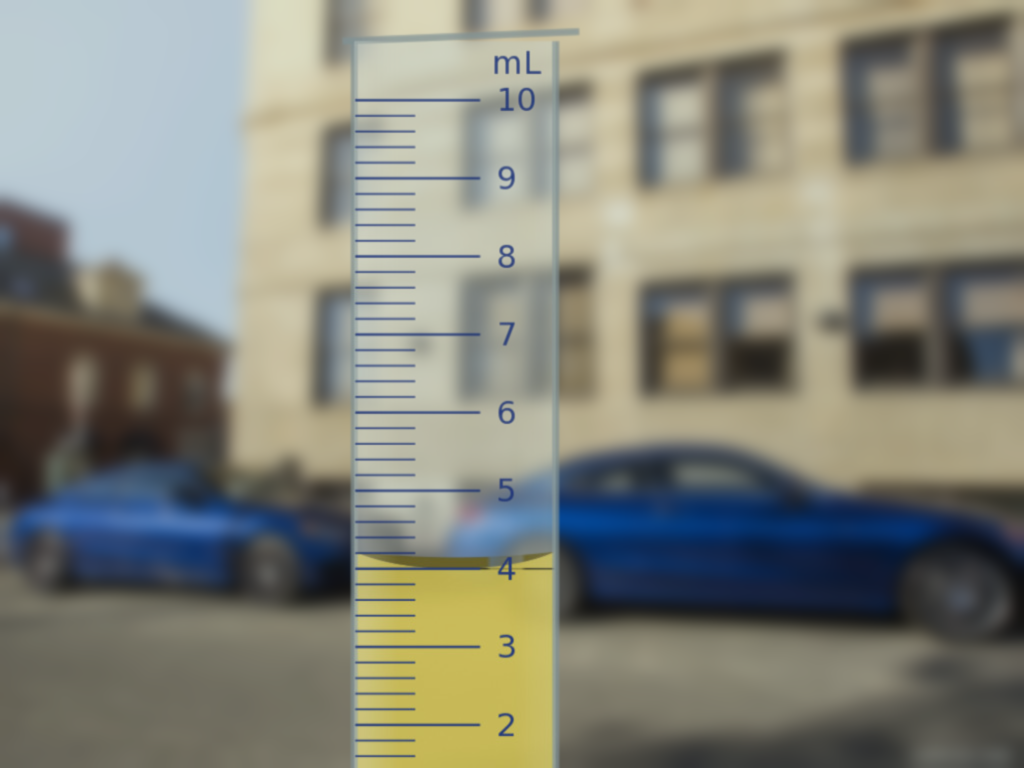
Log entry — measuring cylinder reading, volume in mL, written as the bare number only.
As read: 4
